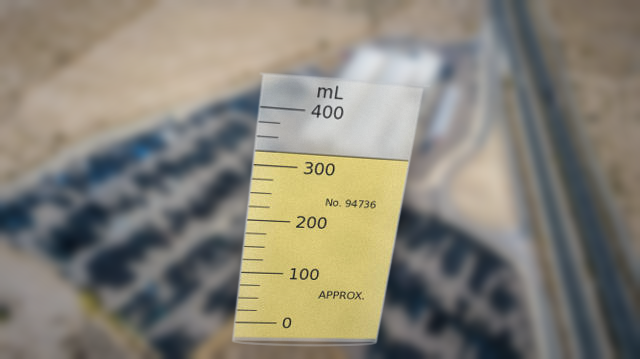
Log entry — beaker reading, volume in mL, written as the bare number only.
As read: 325
